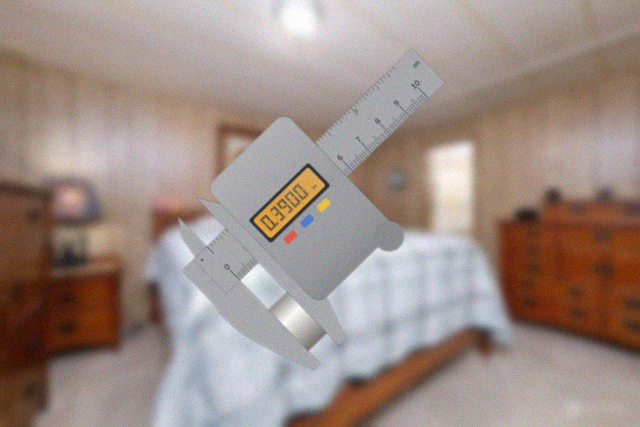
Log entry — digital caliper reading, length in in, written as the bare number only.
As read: 0.3900
